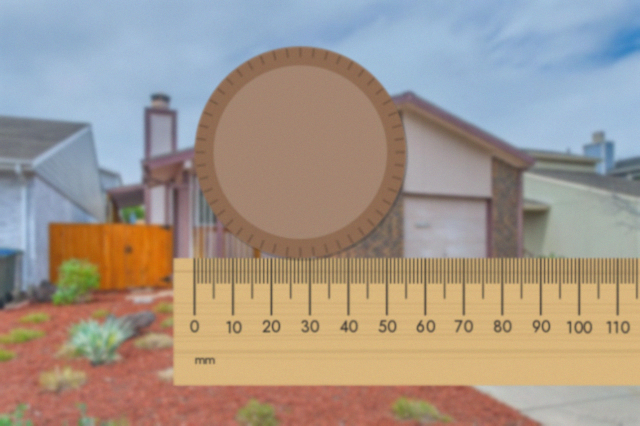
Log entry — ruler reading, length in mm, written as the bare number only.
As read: 55
